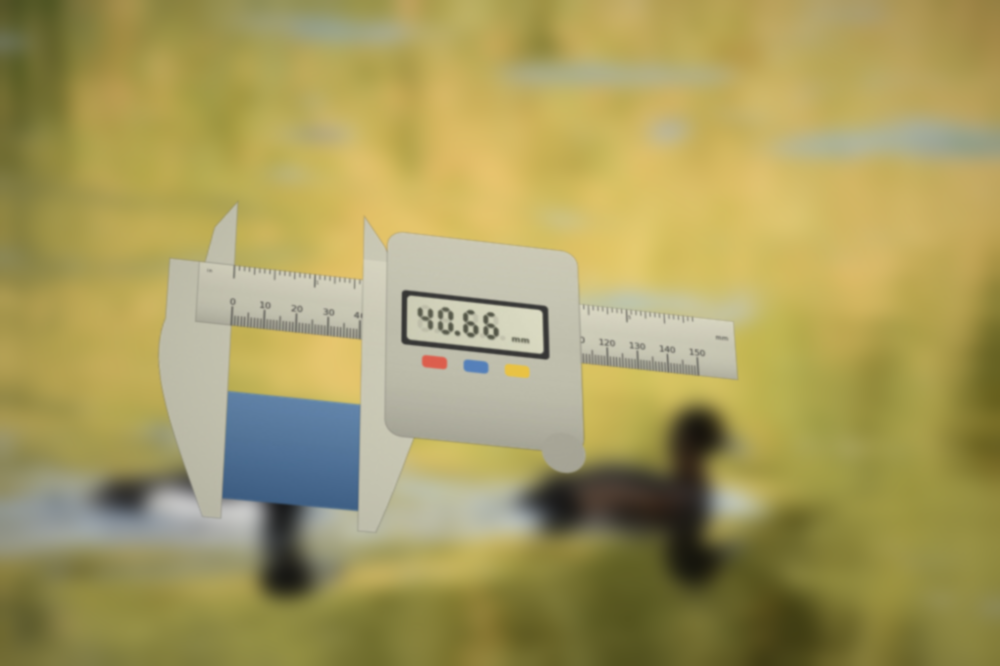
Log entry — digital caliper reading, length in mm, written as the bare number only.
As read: 40.66
